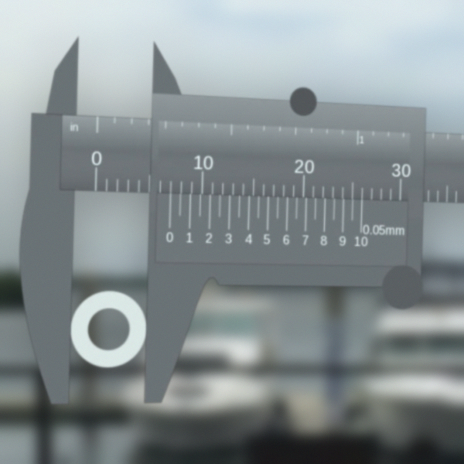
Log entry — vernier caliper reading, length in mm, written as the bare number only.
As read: 7.0
